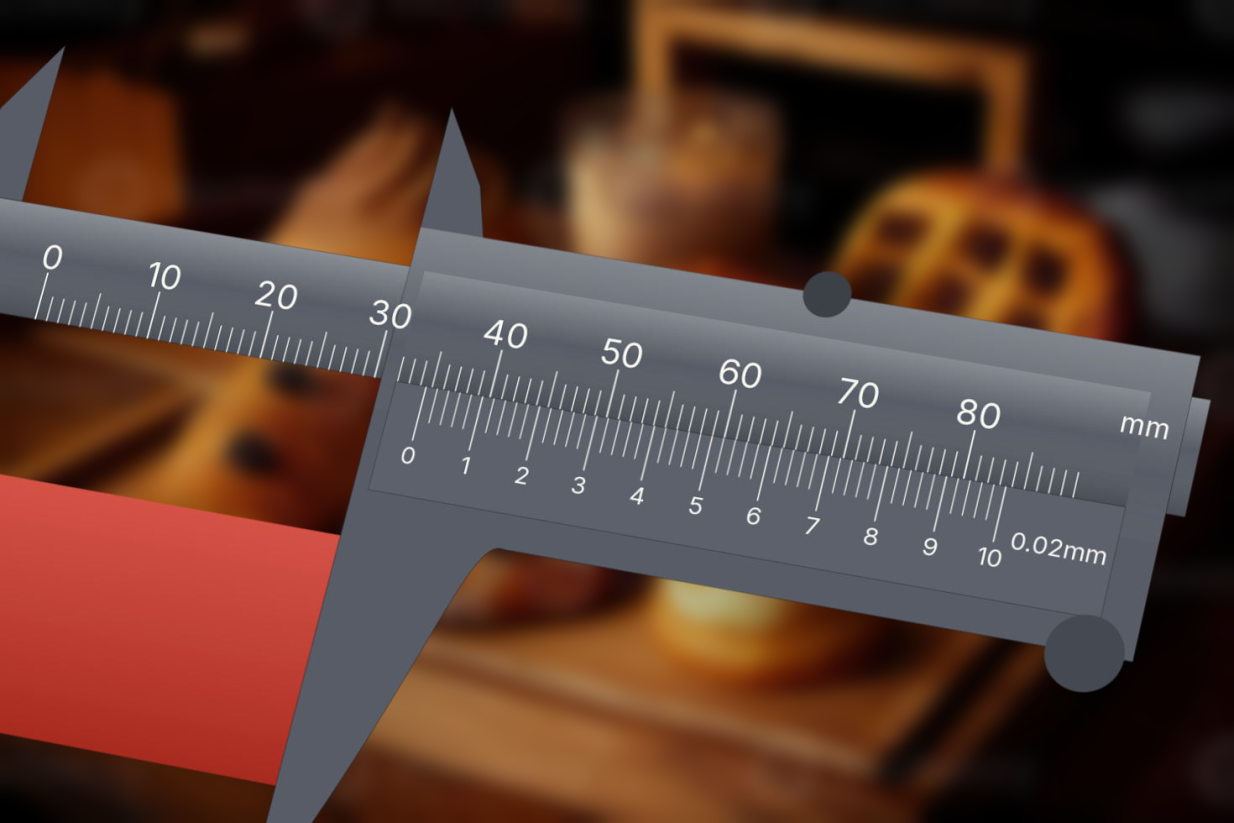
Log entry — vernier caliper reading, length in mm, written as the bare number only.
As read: 34.5
